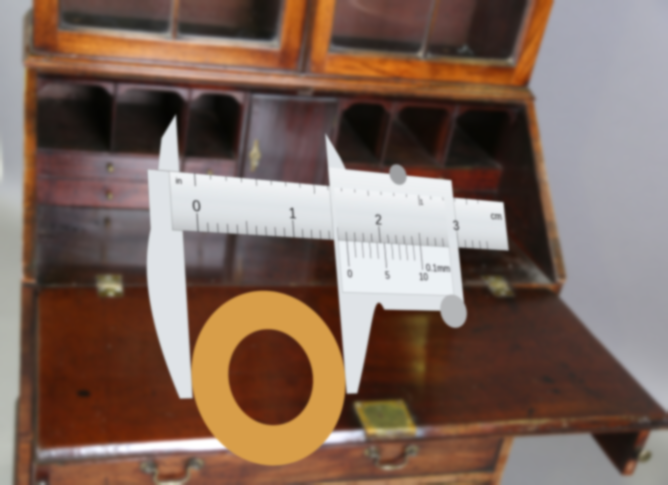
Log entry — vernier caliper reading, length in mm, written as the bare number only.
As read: 16.0
